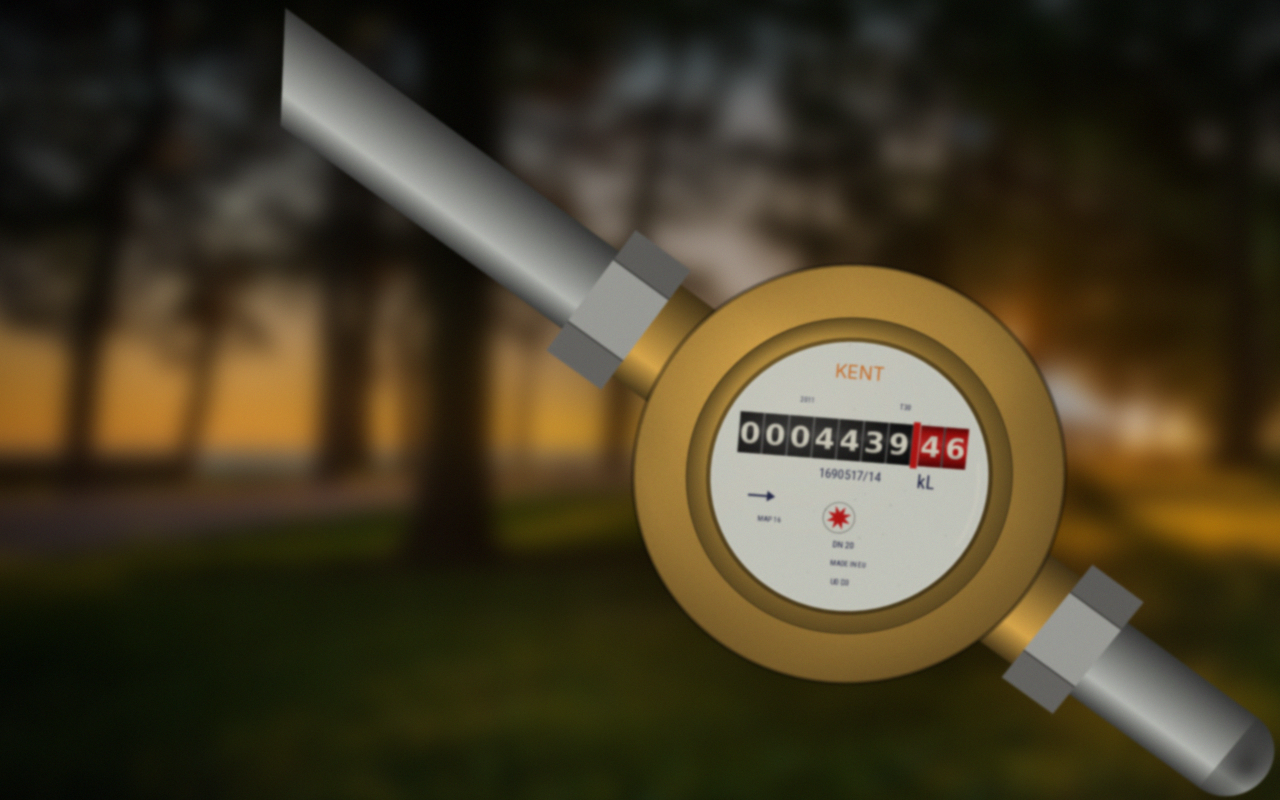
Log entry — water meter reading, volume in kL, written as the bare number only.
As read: 4439.46
